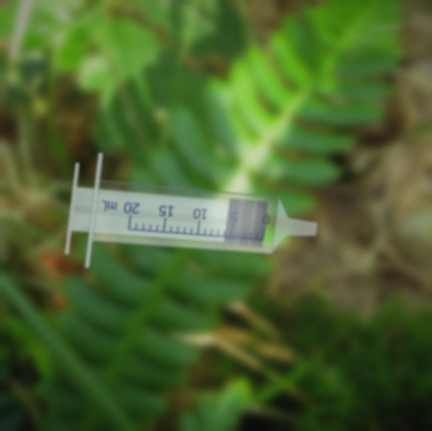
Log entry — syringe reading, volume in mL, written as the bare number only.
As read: 0
